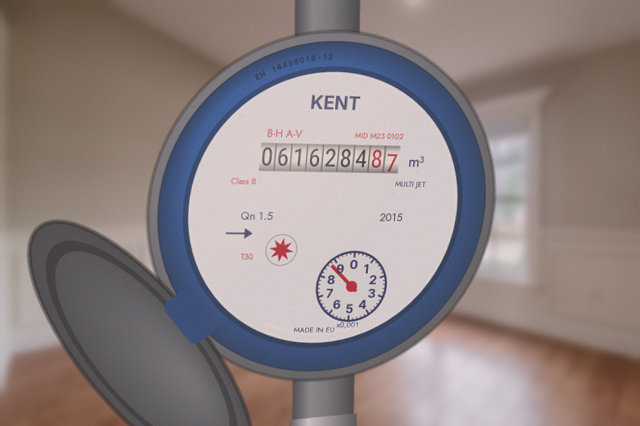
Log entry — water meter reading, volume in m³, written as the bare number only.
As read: 616284.868
